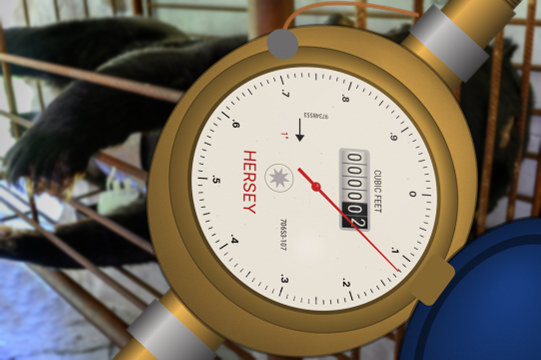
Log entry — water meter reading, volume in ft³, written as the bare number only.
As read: 2.12
